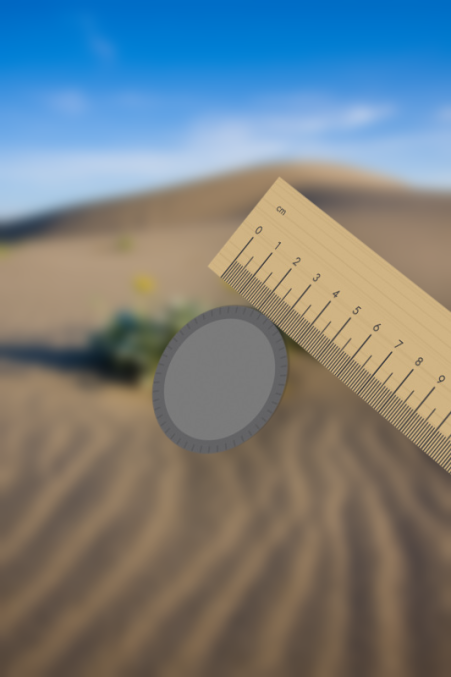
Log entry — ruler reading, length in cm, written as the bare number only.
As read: 5
